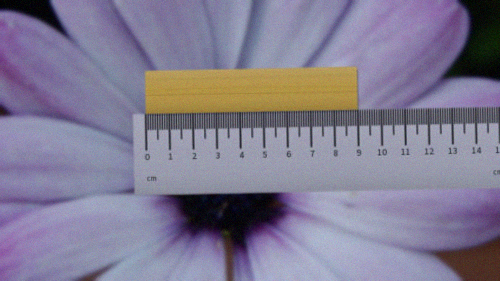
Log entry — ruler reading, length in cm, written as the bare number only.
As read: 9
